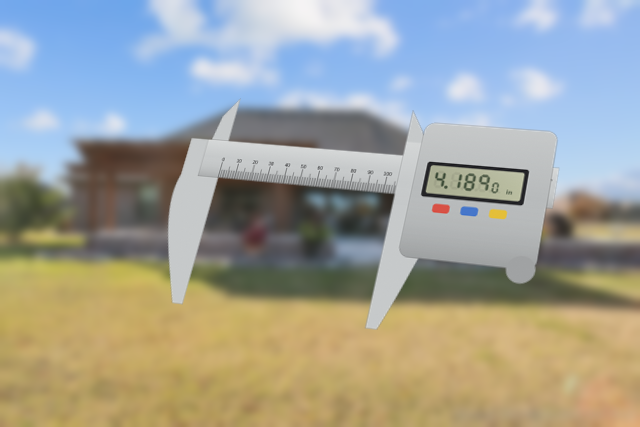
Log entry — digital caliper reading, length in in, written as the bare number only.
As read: 4.1890
